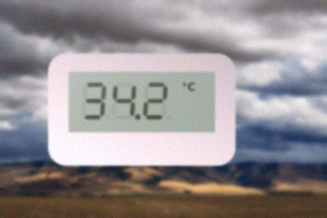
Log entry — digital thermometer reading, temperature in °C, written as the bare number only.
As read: 34.2
